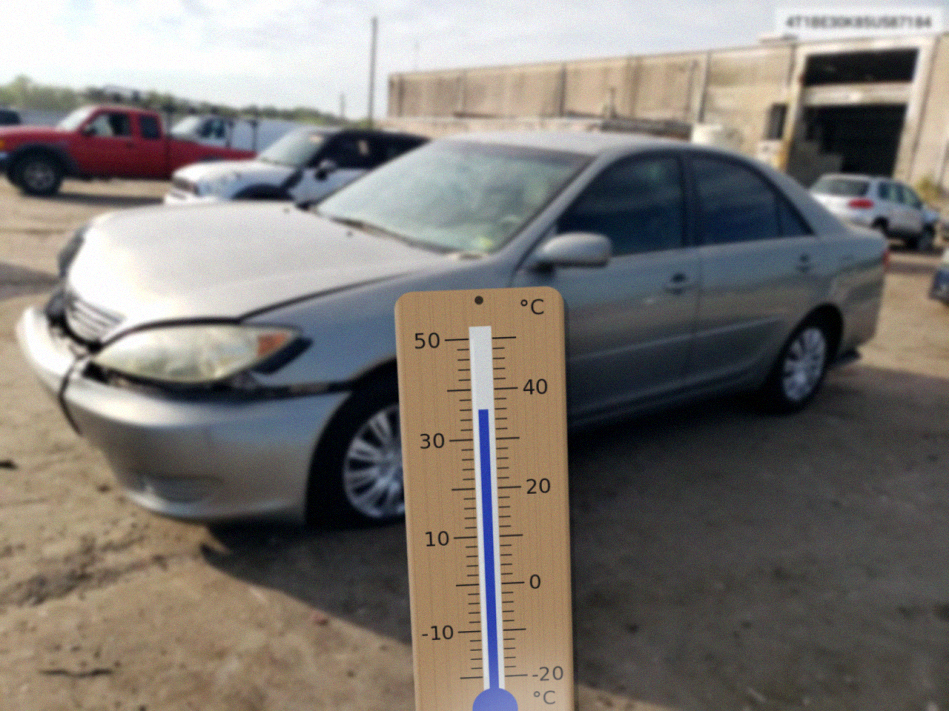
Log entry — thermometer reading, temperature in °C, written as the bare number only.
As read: 36
